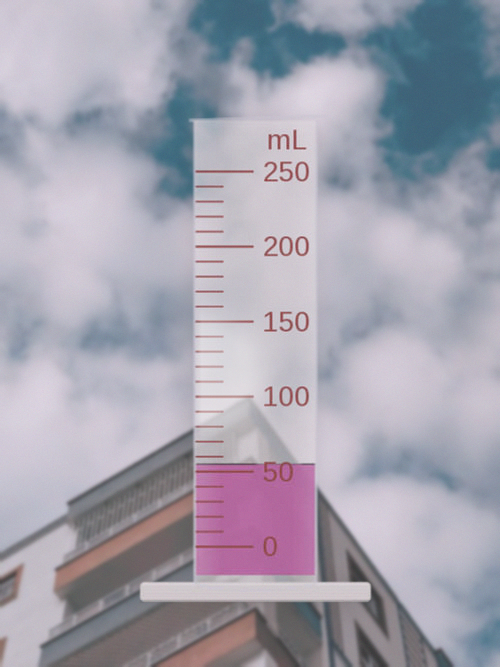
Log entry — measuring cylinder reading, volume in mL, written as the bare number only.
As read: 55
